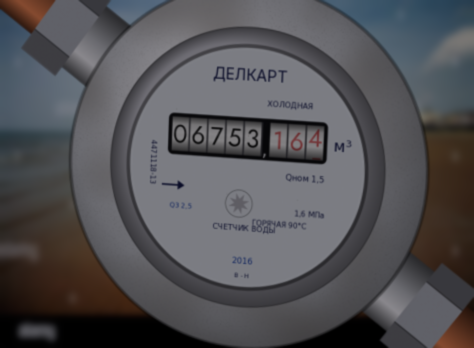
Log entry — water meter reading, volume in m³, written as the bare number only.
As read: 6753.164
